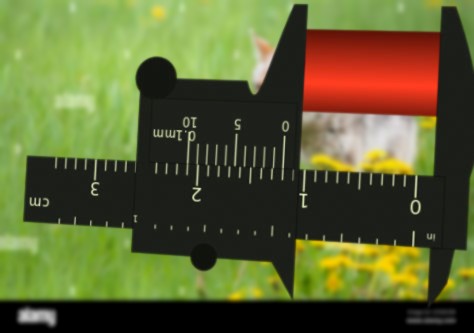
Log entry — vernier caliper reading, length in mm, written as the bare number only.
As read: 12.0
